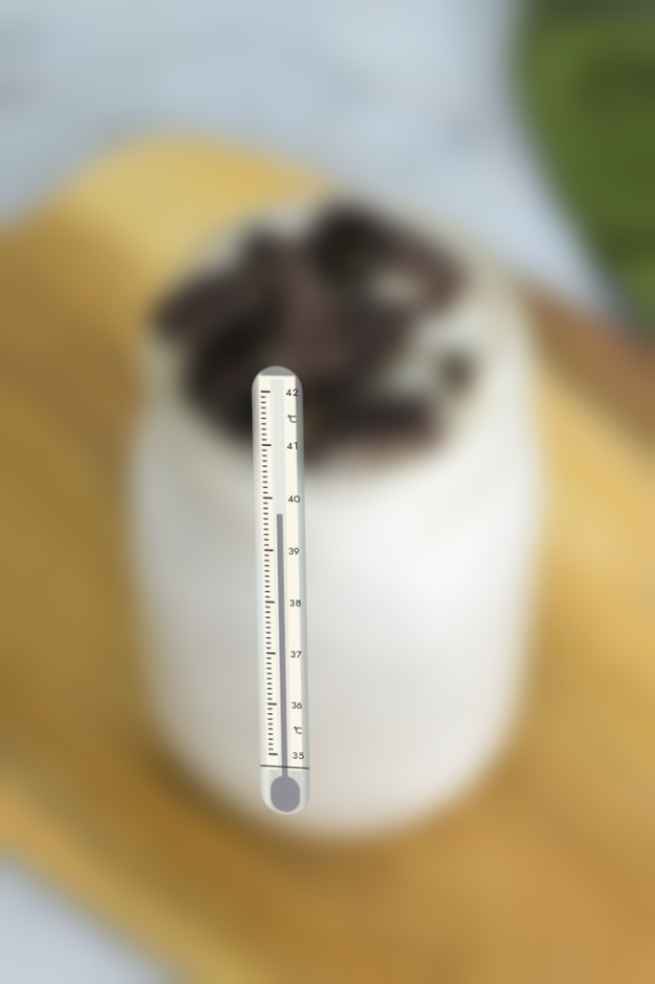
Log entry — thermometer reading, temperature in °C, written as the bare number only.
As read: 39.7
